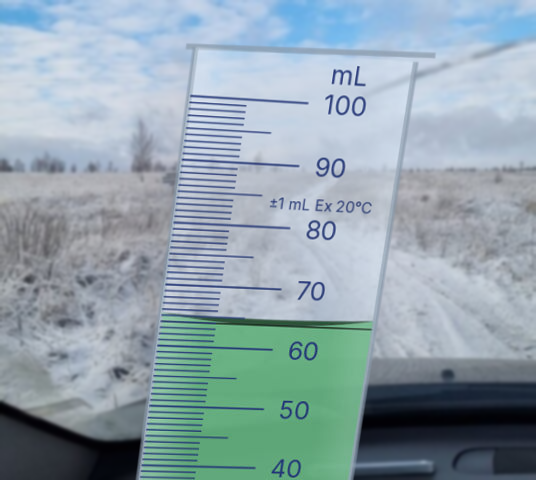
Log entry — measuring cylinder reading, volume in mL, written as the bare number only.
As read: 64
